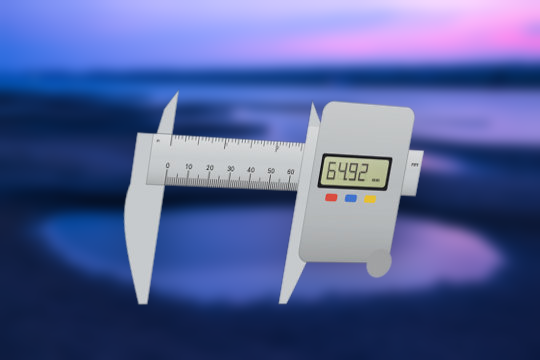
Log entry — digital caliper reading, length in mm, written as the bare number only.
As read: 64.92
